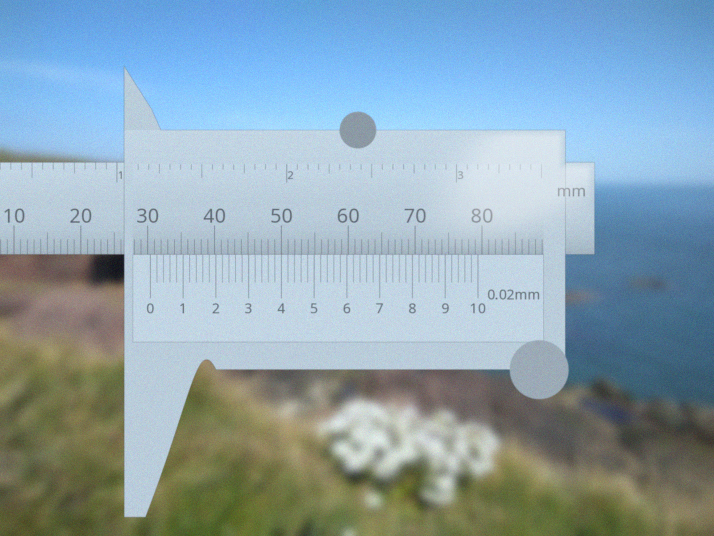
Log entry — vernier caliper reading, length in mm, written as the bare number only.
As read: 30.4
